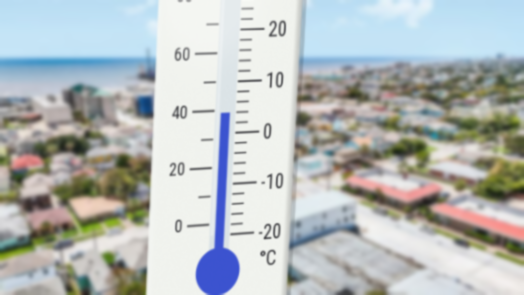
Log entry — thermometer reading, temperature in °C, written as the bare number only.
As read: 4
